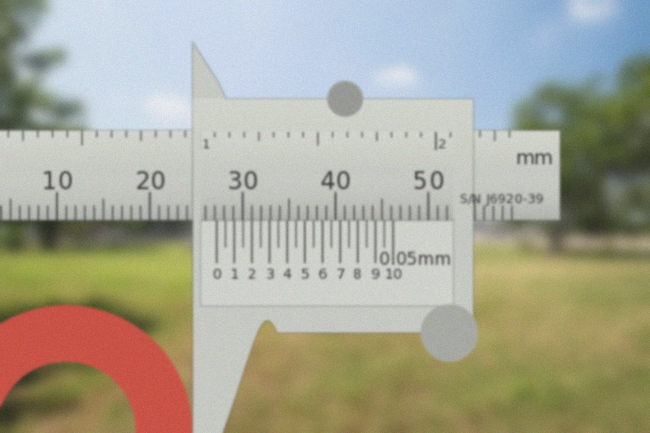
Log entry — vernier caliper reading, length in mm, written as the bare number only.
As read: 27.2
